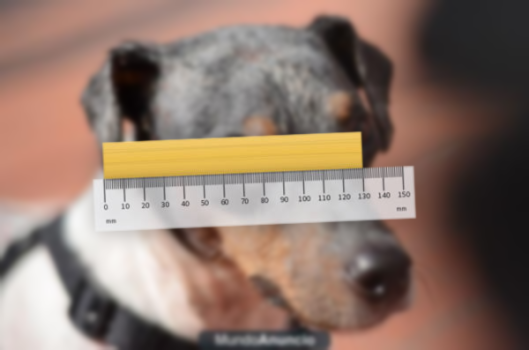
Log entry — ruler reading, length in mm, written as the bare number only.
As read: 130
